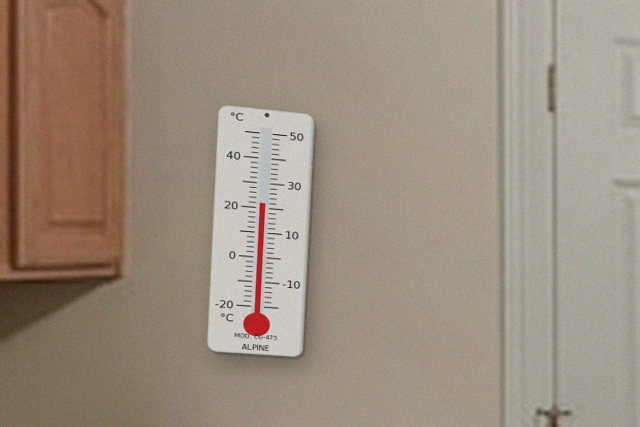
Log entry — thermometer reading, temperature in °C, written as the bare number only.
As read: 22
